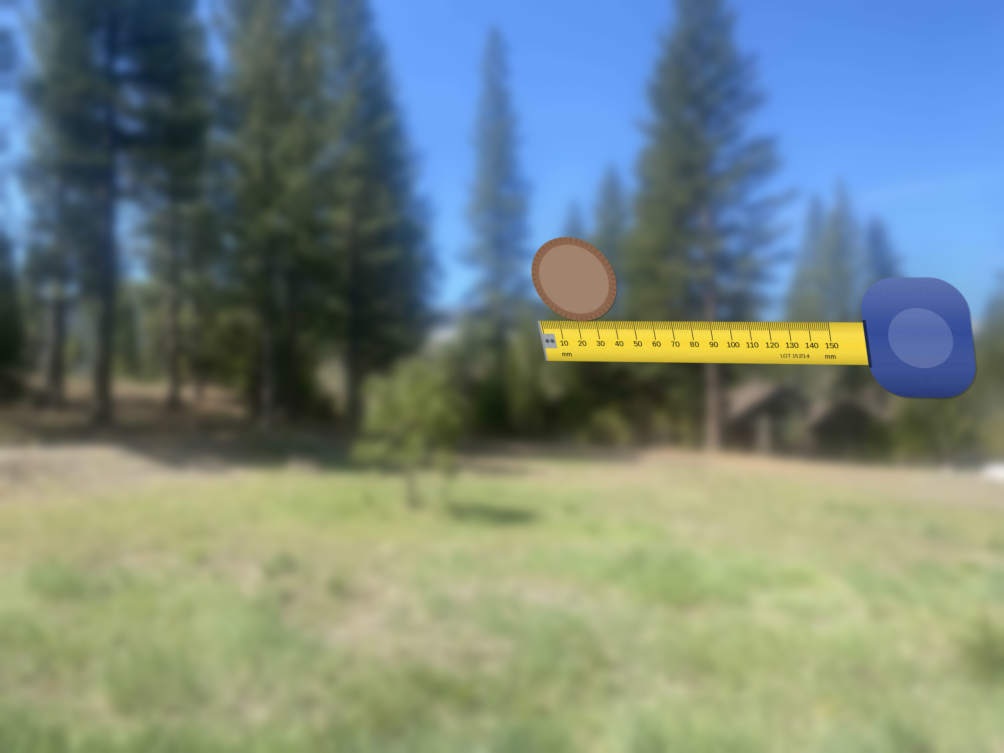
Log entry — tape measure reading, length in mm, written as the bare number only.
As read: 45
